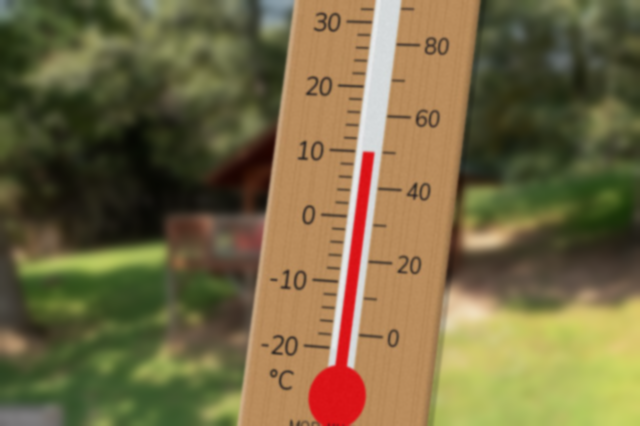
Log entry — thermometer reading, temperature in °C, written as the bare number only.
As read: 10
